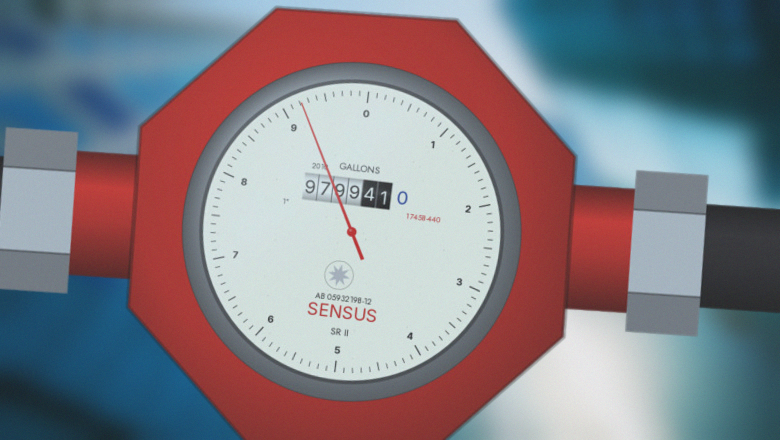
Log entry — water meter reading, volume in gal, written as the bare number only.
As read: 9799409.2
